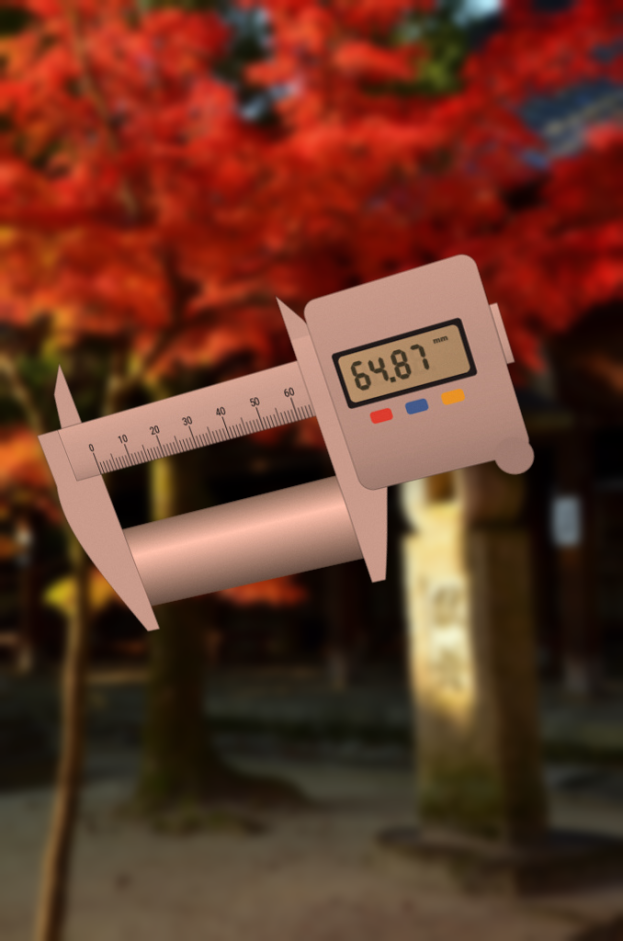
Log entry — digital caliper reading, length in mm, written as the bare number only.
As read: 64.87
